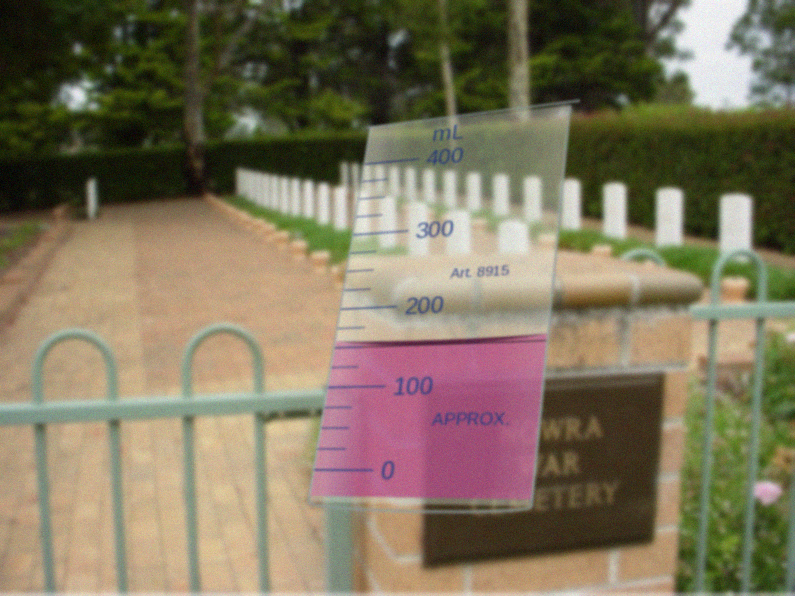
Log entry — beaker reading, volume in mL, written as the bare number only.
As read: 150
